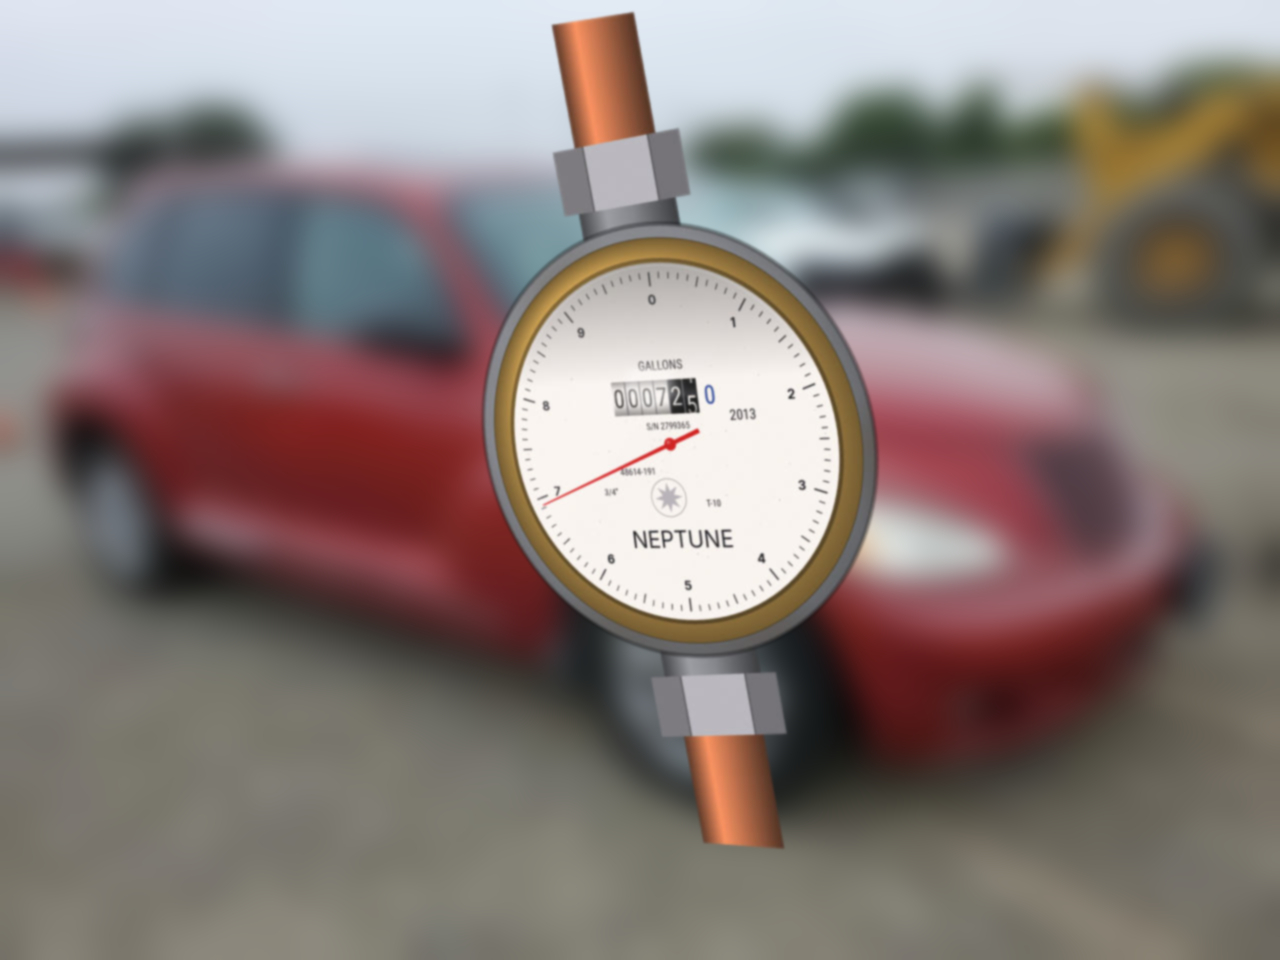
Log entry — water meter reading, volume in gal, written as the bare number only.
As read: 7246.9
